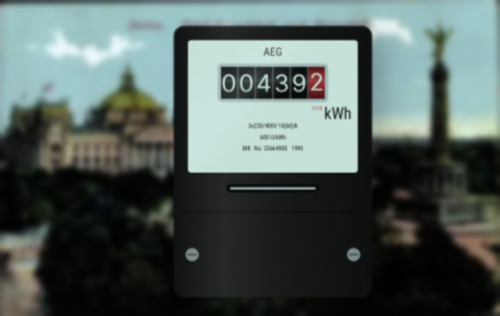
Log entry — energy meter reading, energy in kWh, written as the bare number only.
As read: 439.2
